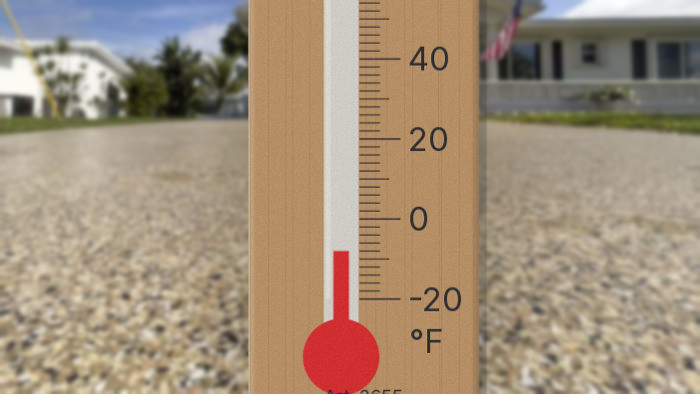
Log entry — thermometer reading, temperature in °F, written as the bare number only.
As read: -8
